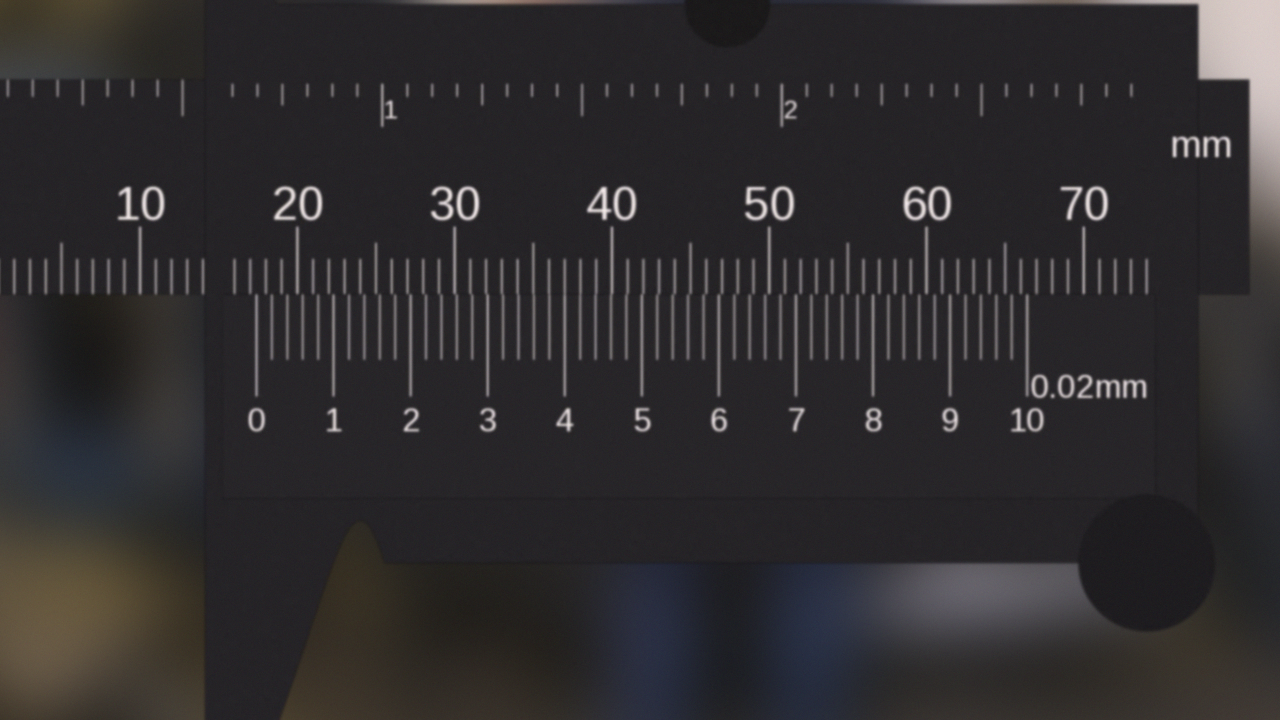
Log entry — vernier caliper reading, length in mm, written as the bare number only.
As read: 17.4
